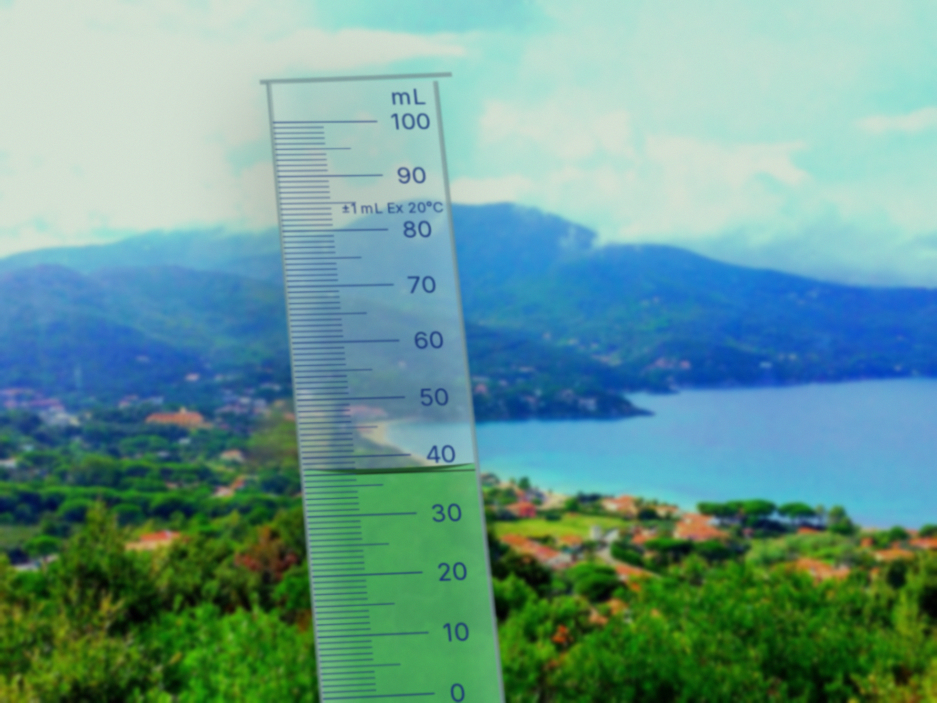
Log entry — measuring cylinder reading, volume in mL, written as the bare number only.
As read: 37
